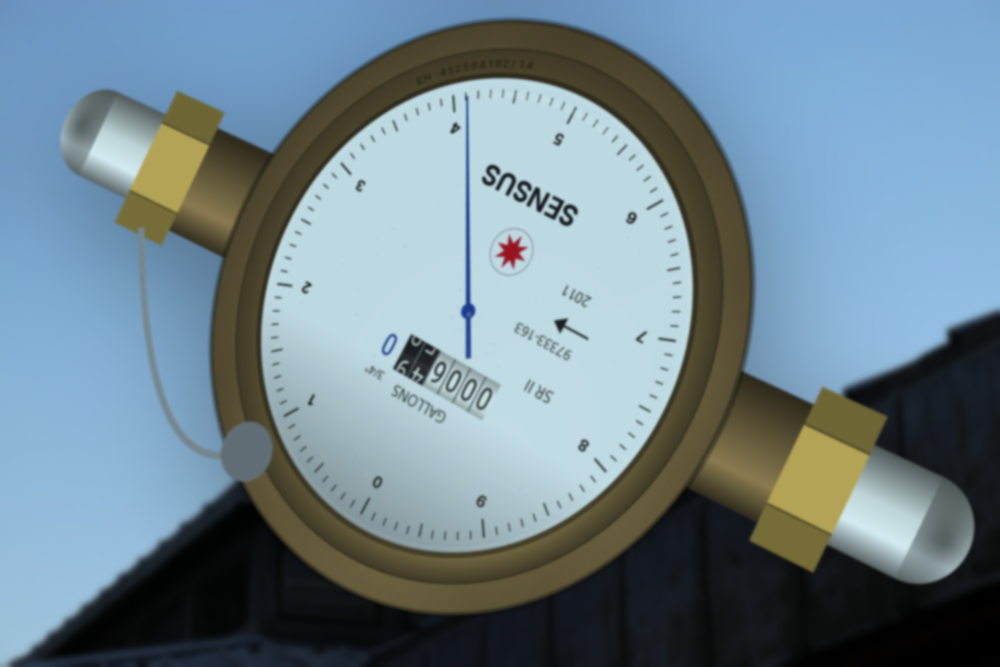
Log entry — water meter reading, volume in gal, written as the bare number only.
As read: 6494.1
